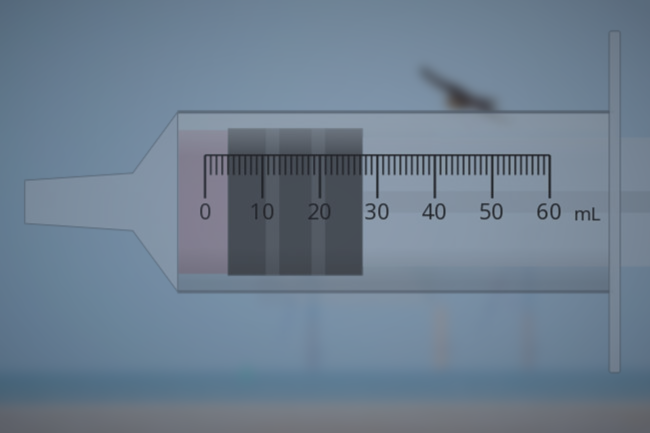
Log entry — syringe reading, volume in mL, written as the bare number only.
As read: 4
